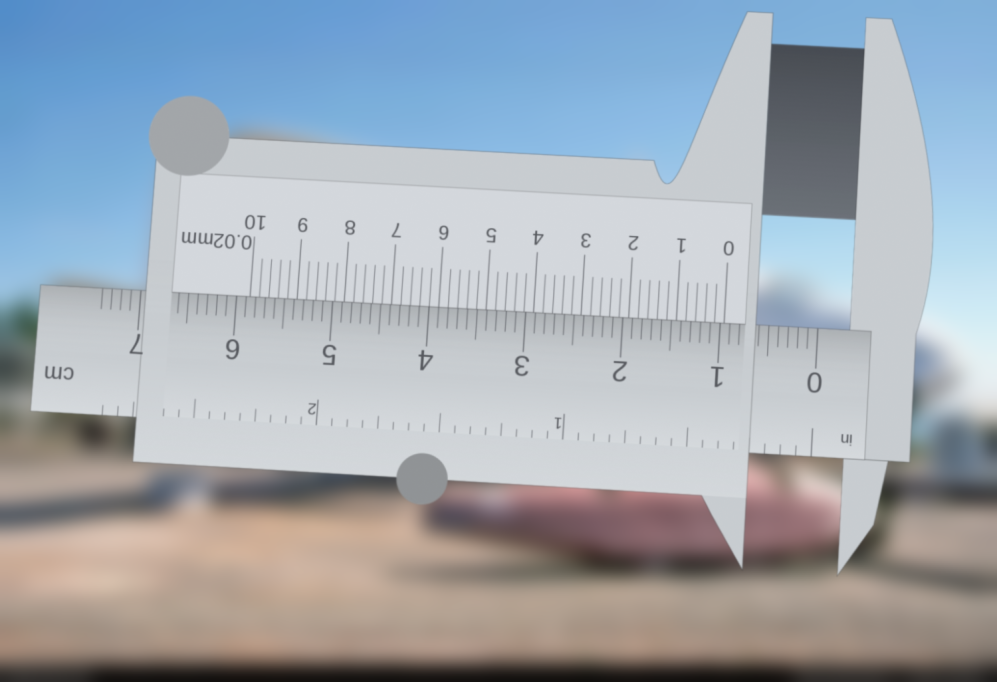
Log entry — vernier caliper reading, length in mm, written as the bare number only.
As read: 9.6
